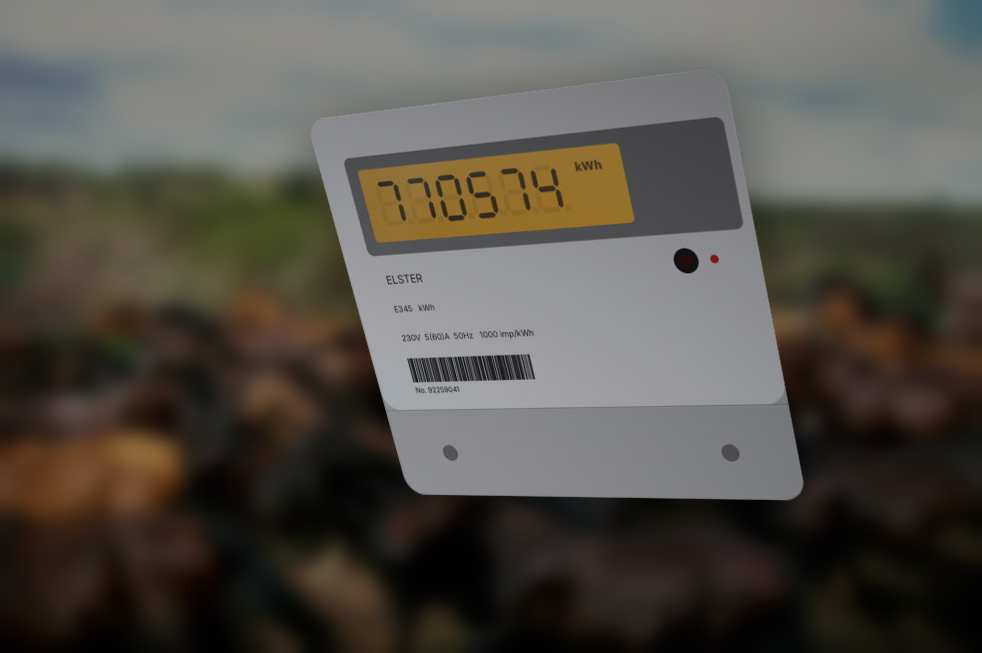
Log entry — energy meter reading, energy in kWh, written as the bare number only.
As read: 770574
